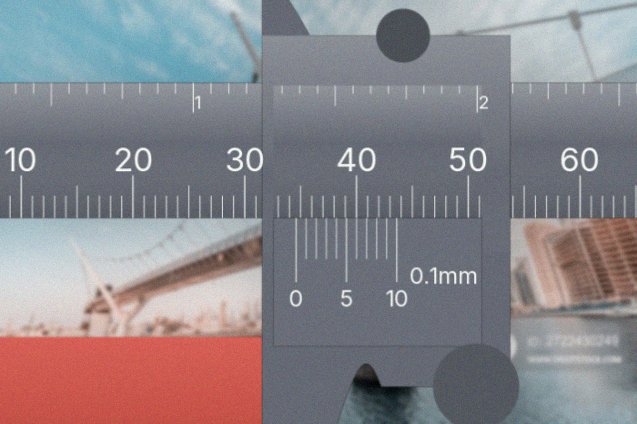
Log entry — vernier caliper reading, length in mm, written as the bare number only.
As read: 34.6
